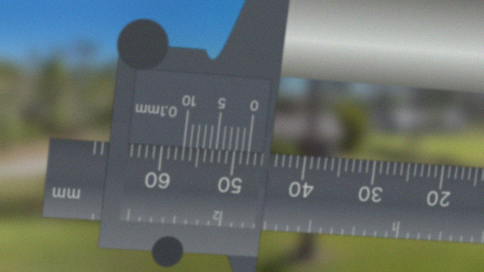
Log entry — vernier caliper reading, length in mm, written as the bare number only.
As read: 48.0
